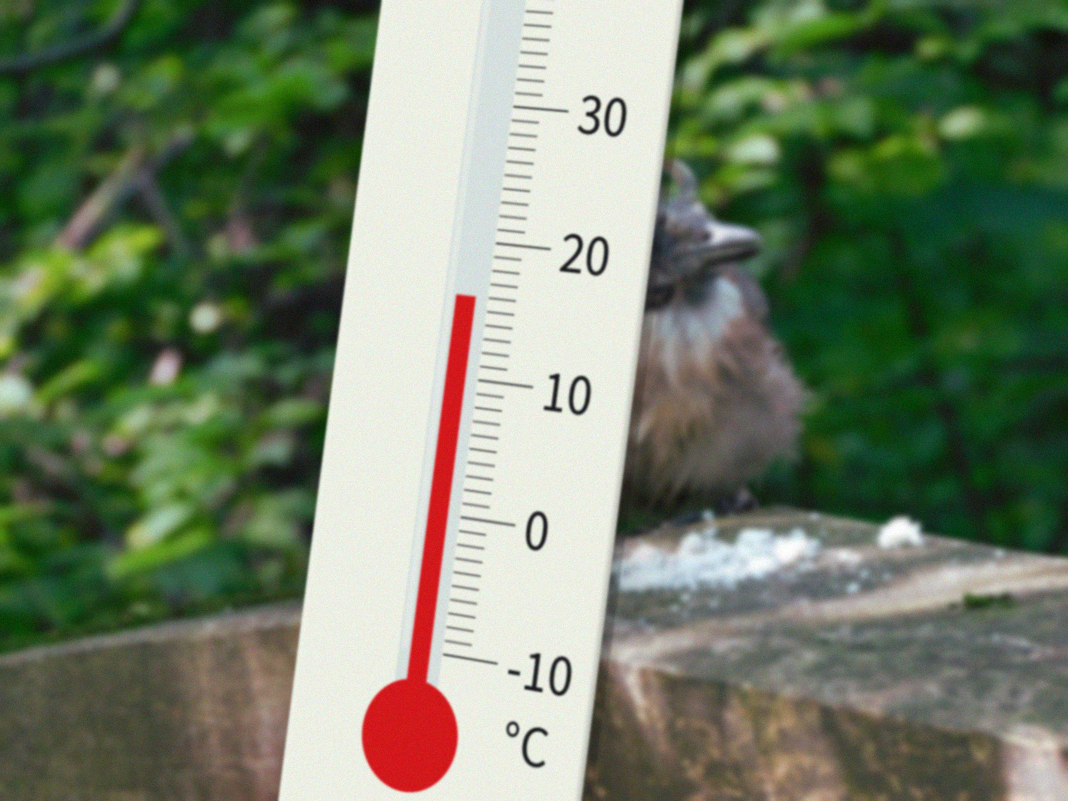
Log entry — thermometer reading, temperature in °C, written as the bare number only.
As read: 16
